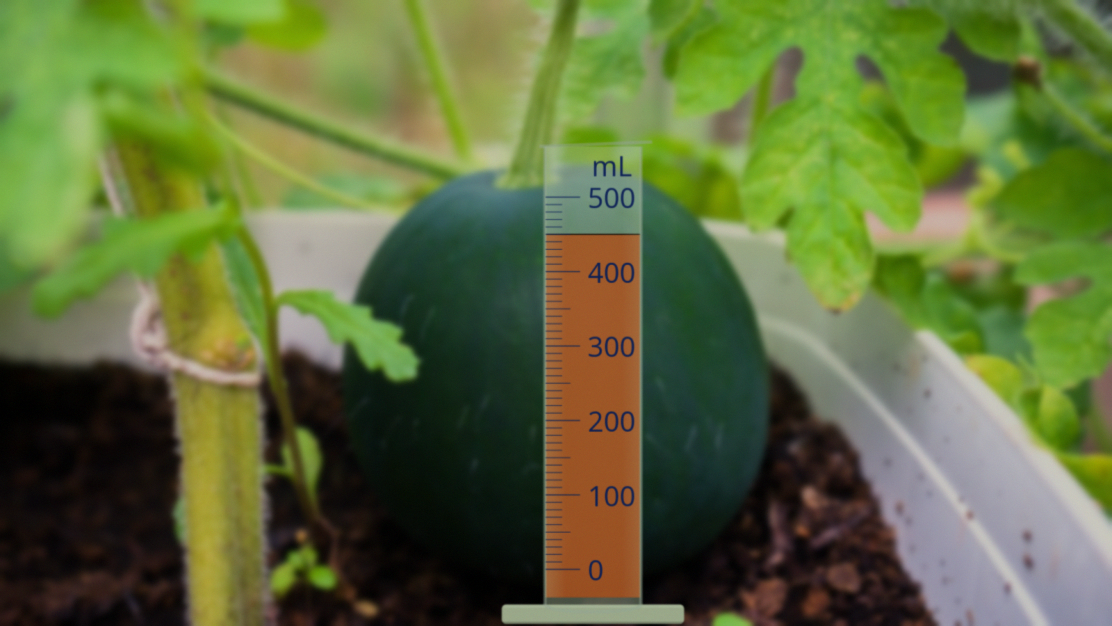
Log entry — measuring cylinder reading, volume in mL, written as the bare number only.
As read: 450
